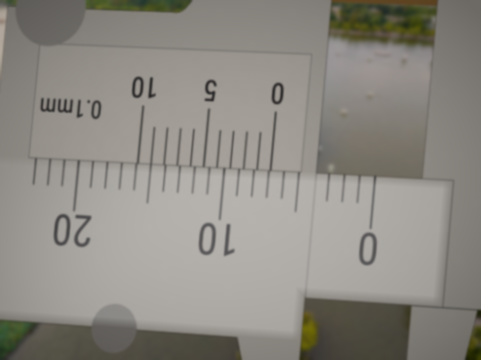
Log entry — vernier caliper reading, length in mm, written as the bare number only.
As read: 6.9
